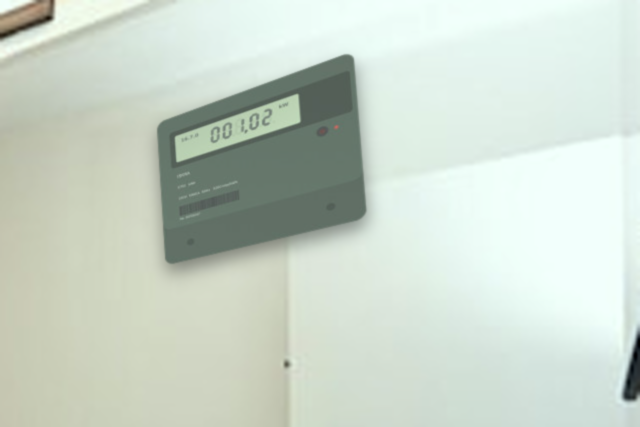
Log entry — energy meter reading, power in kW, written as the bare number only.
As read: 1.02
